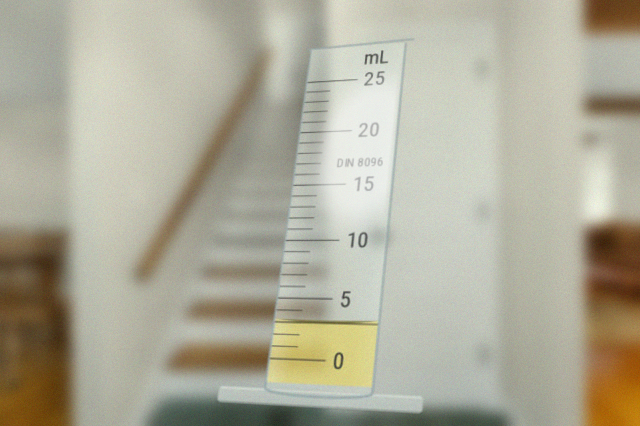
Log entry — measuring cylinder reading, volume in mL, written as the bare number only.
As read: 3
